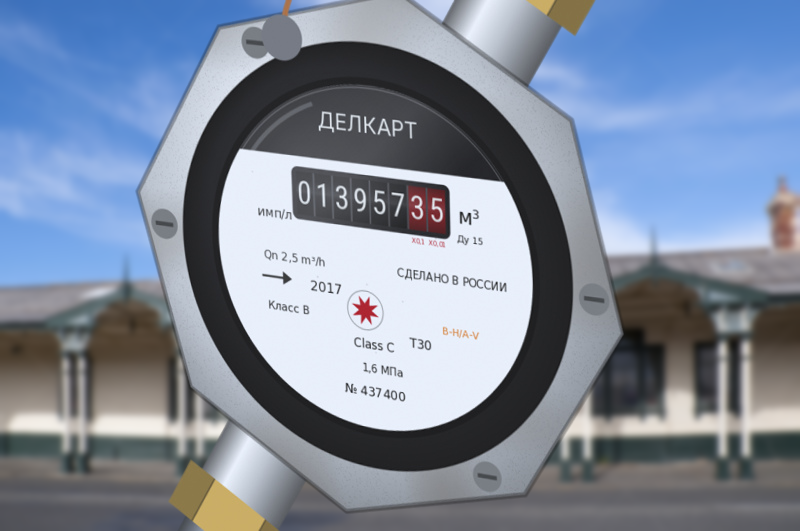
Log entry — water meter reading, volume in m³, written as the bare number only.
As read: 13957.35
